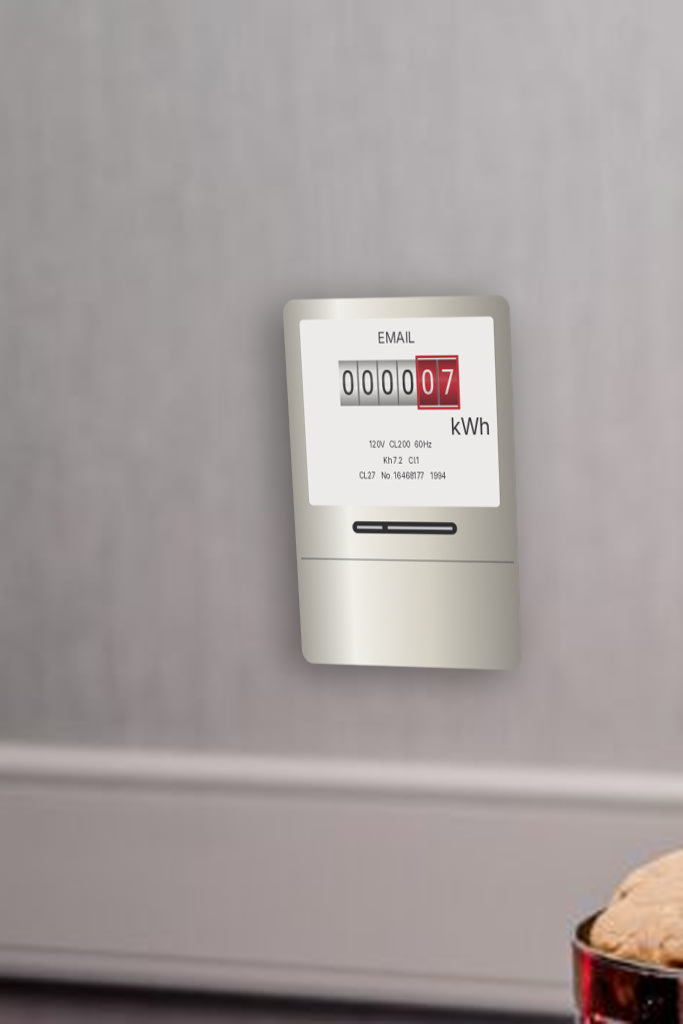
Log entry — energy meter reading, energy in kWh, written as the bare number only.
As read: 0.07
